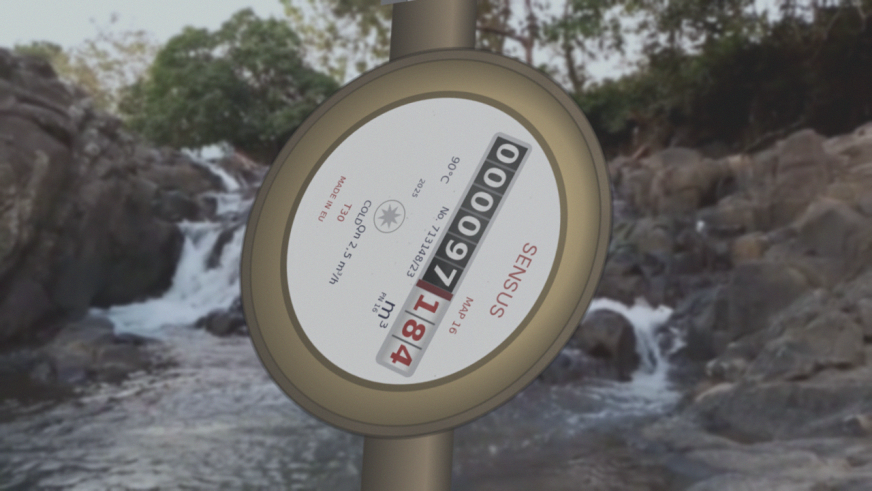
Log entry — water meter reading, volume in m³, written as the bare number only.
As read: 97.184
